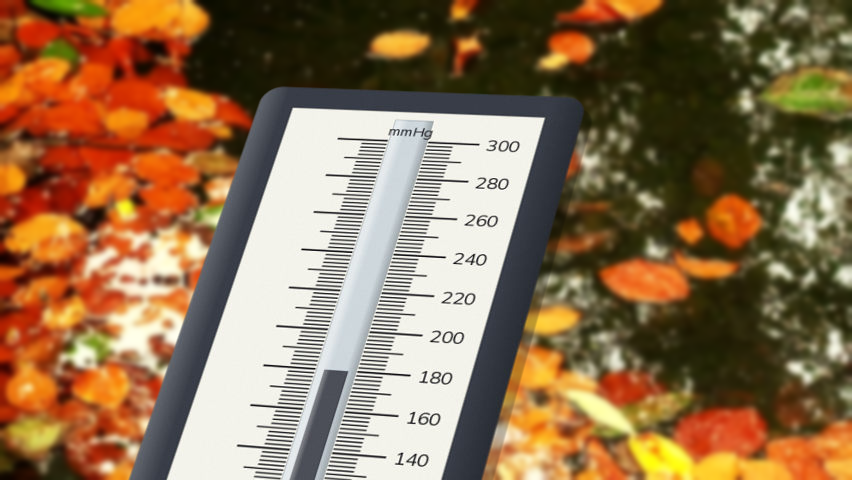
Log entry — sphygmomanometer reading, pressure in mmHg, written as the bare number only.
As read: 180
